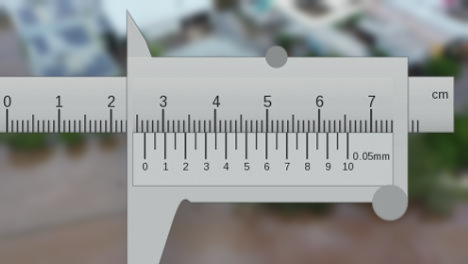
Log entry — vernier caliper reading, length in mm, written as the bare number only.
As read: 26.5
